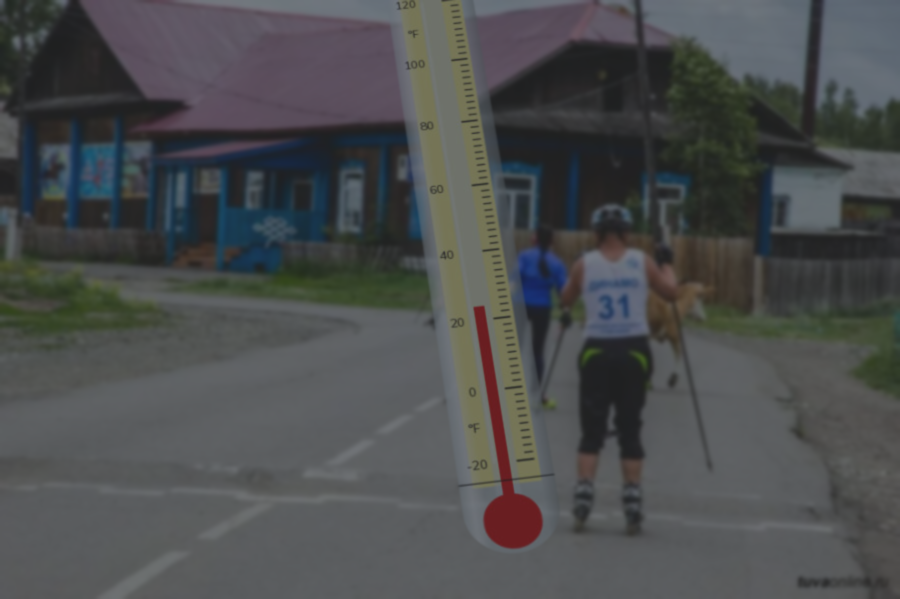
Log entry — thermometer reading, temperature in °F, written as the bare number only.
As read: 24
